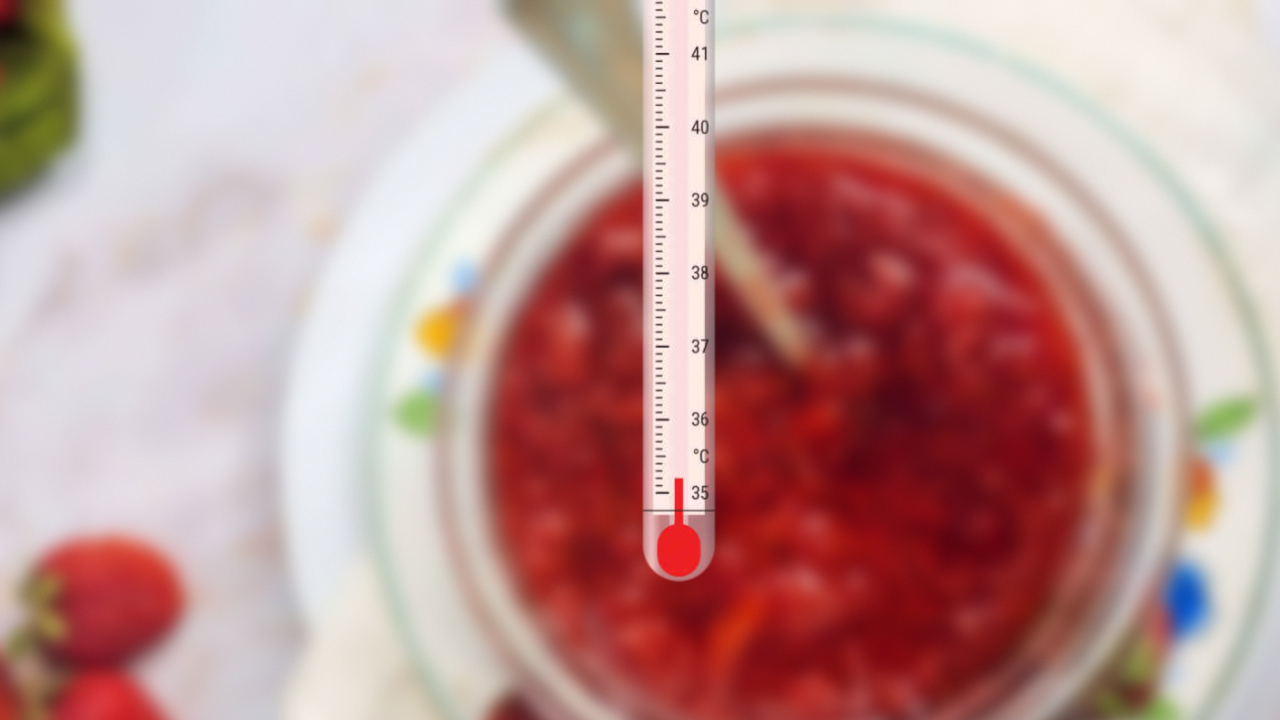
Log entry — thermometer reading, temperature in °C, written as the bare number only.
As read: 35.2
